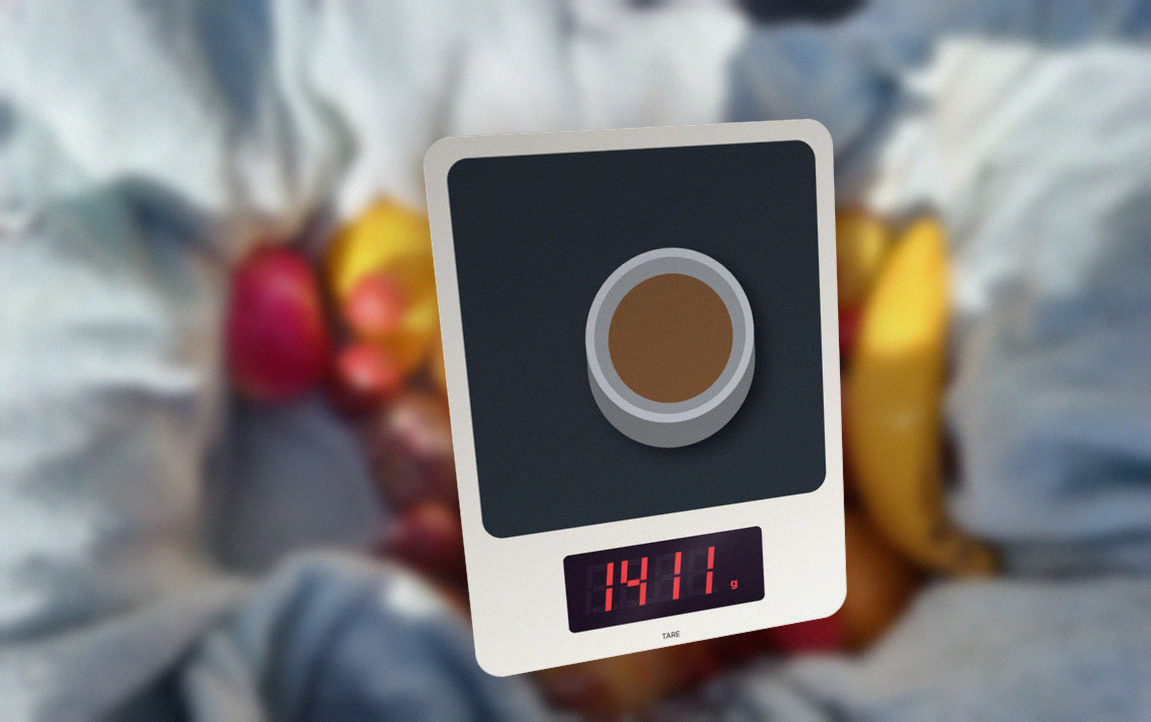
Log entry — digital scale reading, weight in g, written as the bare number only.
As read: 1411
